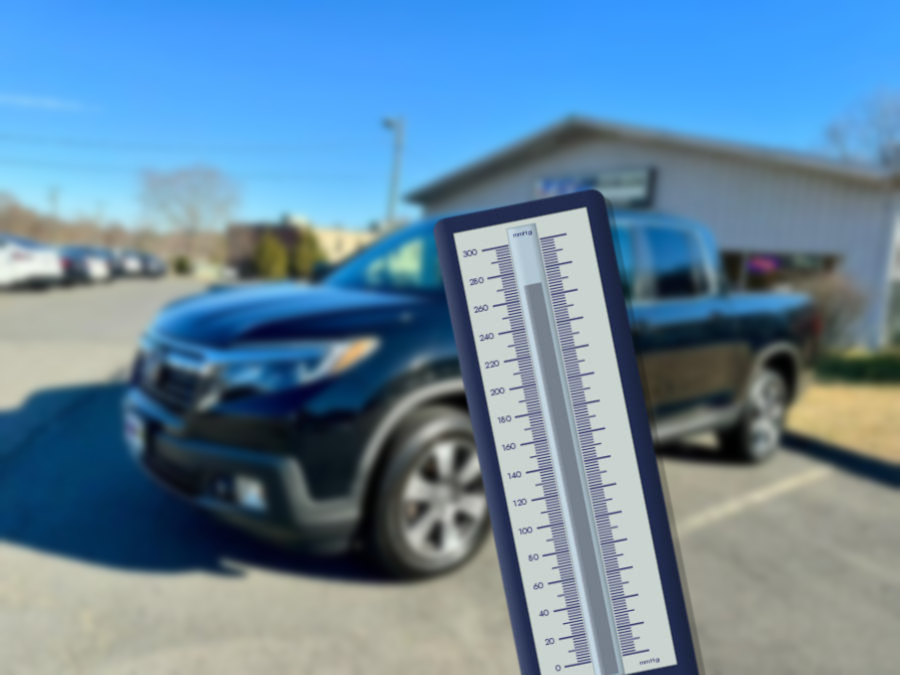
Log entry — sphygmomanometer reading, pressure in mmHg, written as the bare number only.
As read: 270
